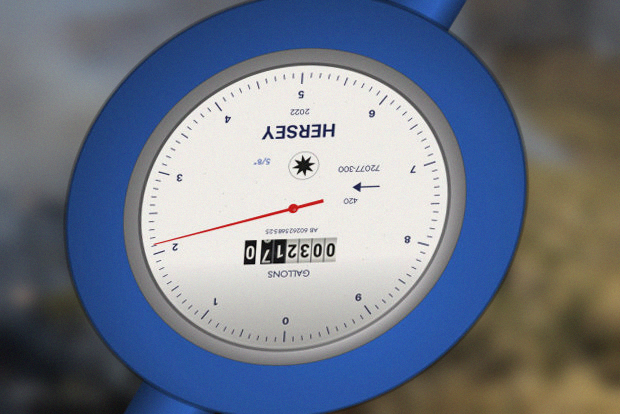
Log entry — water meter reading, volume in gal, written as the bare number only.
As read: 32172.1
